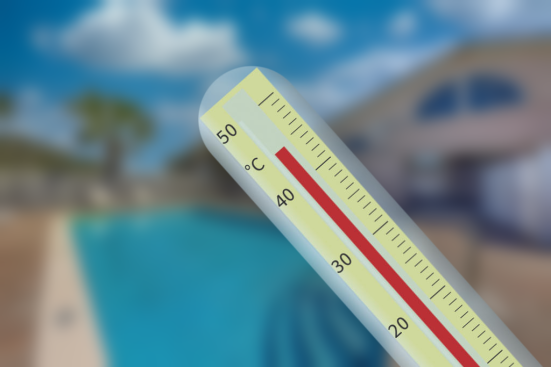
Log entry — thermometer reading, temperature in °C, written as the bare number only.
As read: 44.5
